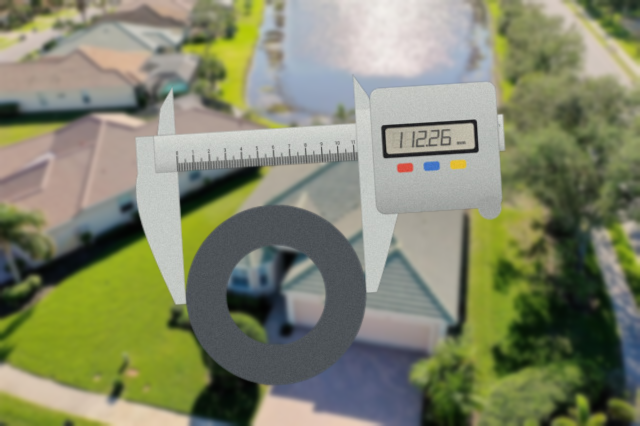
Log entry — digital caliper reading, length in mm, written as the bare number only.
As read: 112.26
